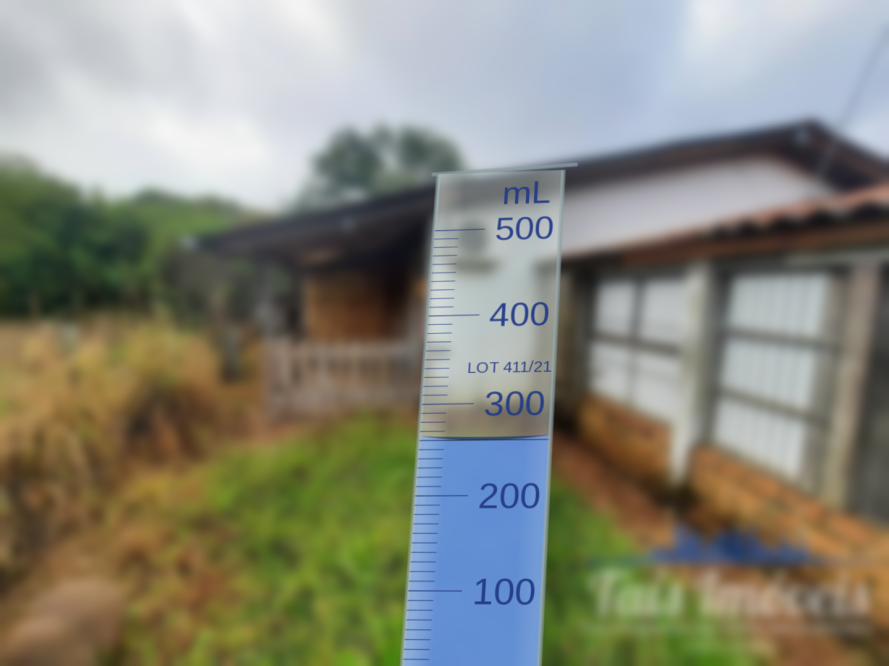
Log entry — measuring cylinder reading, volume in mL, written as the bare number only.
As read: 260
